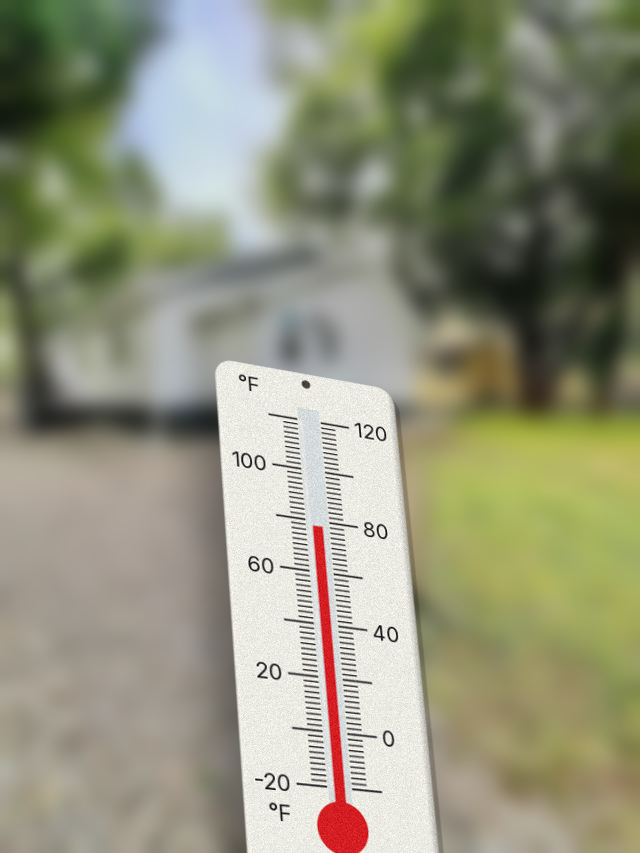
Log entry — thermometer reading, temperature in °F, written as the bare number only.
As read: 78
